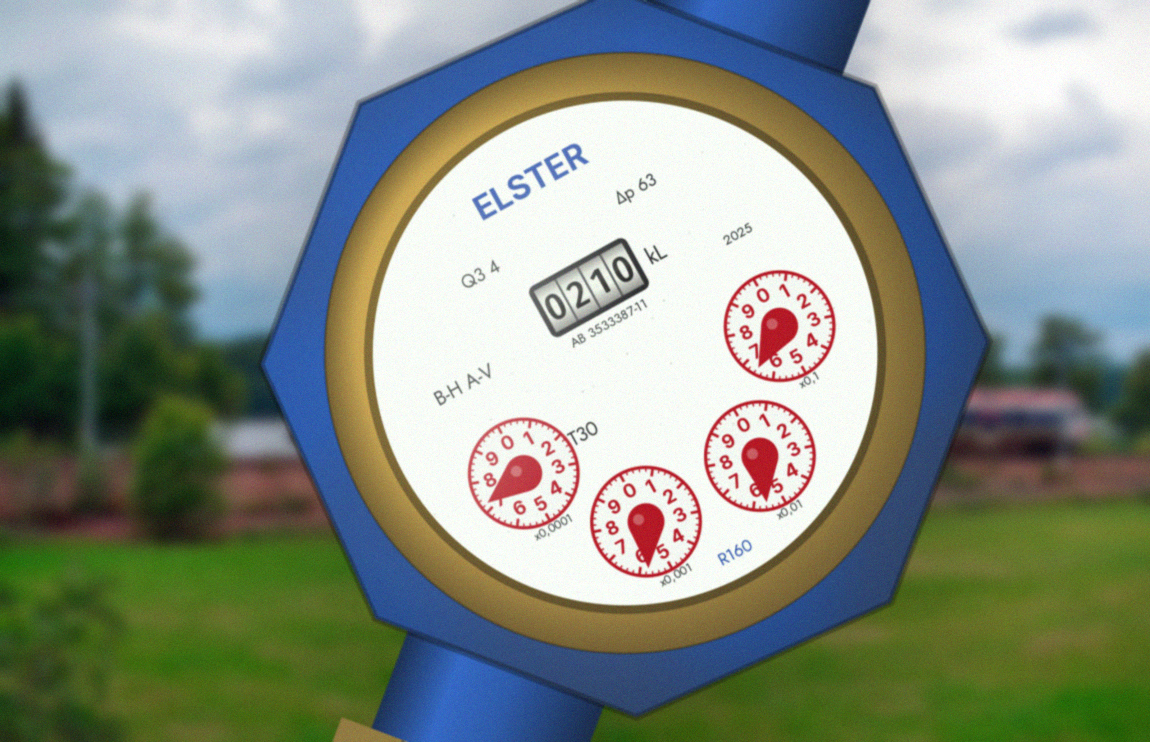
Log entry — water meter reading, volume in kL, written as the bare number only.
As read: 210.6557
